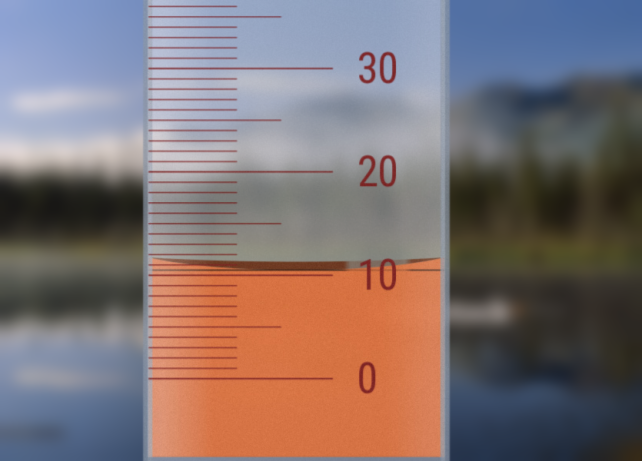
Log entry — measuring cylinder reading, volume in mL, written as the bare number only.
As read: 10.5
